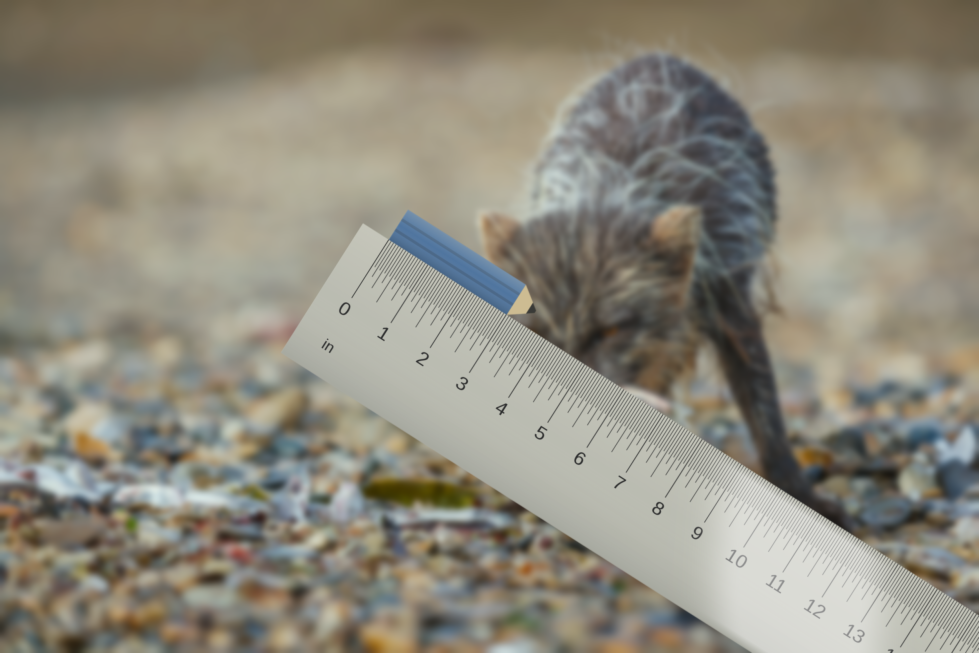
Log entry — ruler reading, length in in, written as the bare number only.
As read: 3.5
